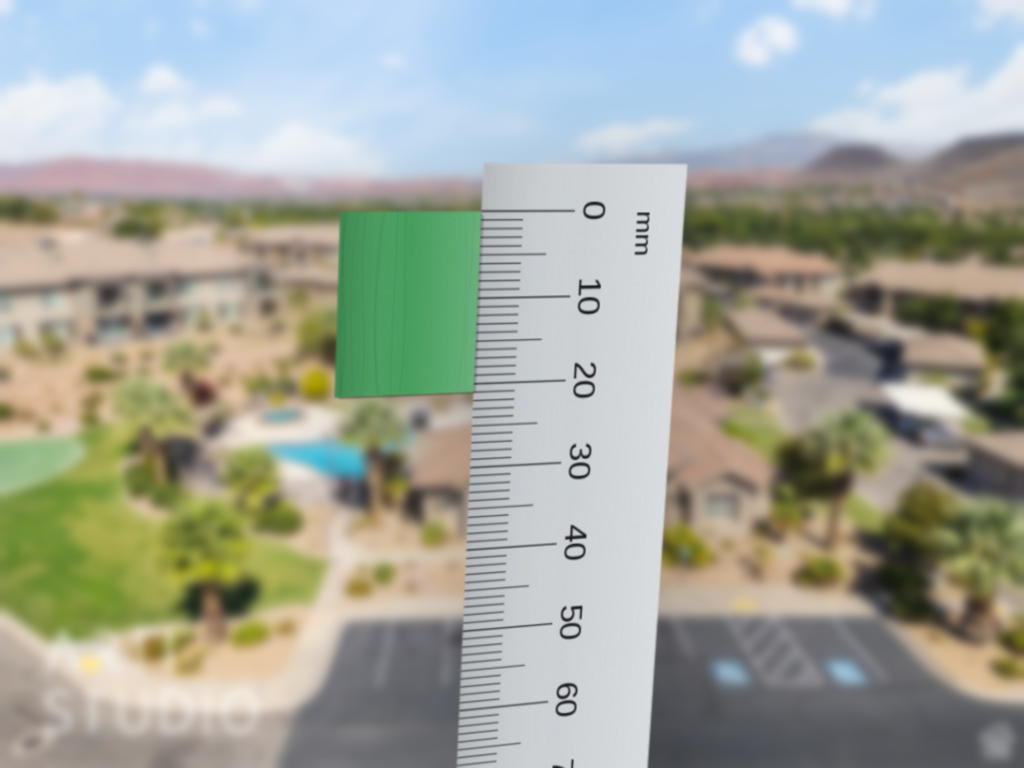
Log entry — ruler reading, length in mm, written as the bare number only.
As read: 21
